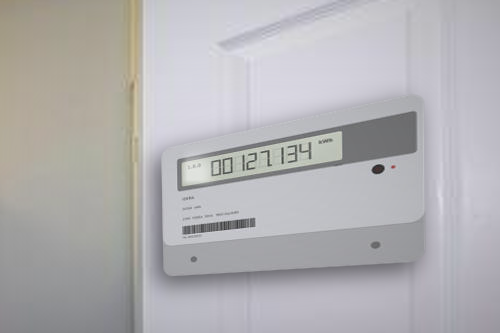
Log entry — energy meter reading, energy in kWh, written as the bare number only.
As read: 127.134
